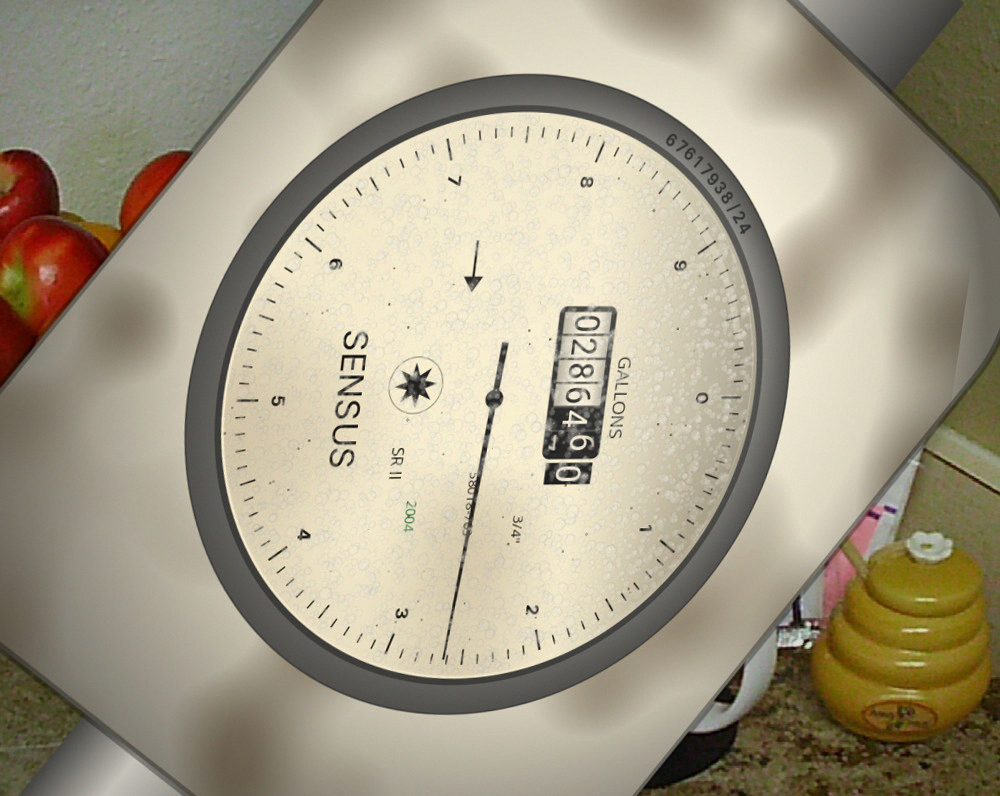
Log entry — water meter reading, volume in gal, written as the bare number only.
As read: 286462.6
